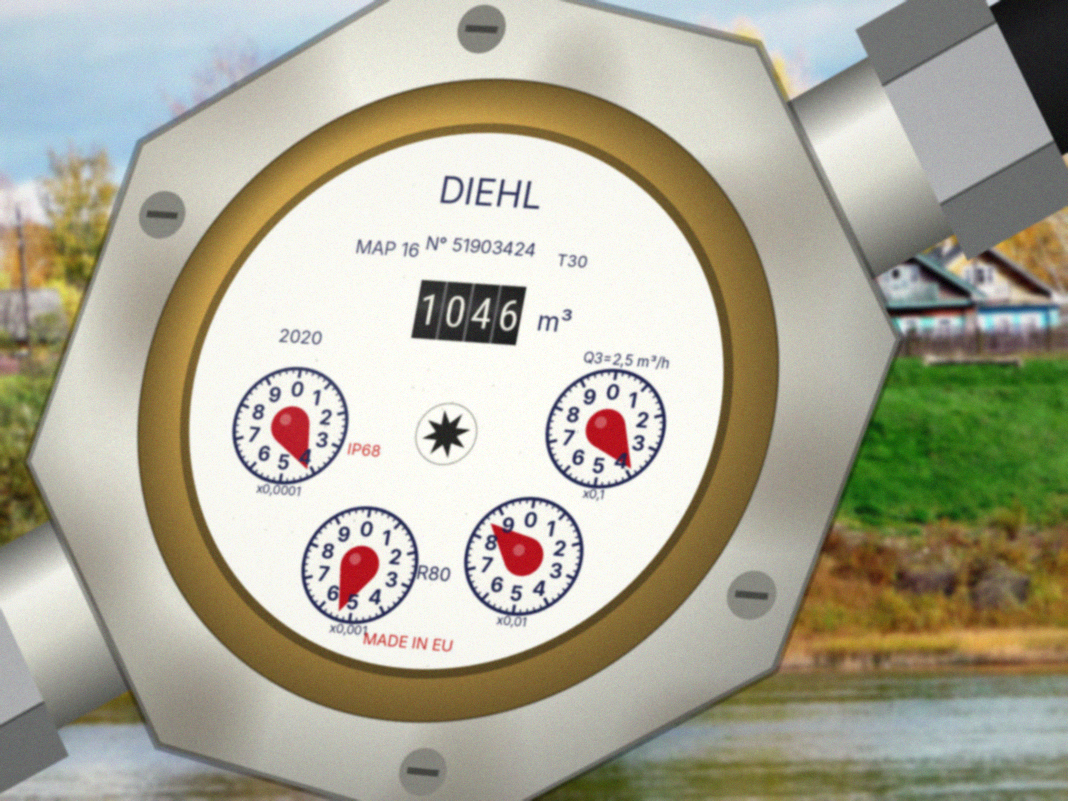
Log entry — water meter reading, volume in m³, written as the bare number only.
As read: 1046.3854
